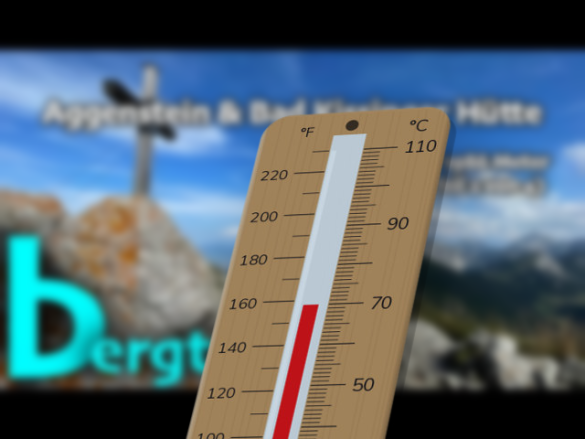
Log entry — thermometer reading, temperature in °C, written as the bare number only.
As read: 70
